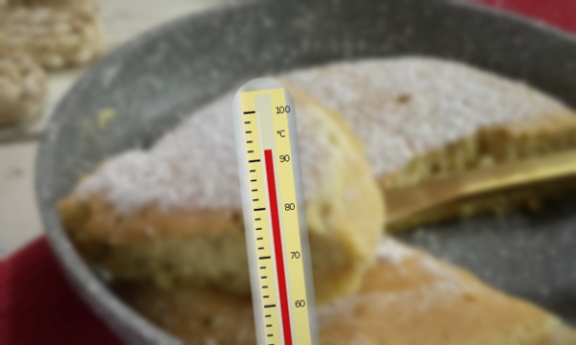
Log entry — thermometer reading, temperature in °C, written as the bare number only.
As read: 92
